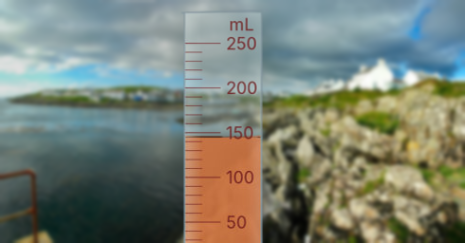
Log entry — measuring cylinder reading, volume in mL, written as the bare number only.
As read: 145
